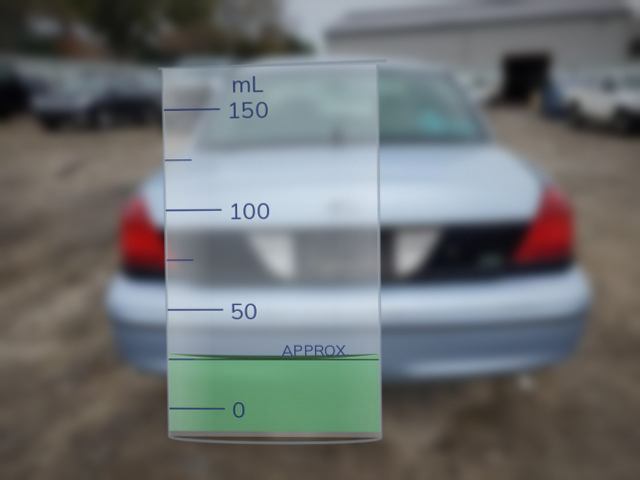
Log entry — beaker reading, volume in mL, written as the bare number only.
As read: 25
